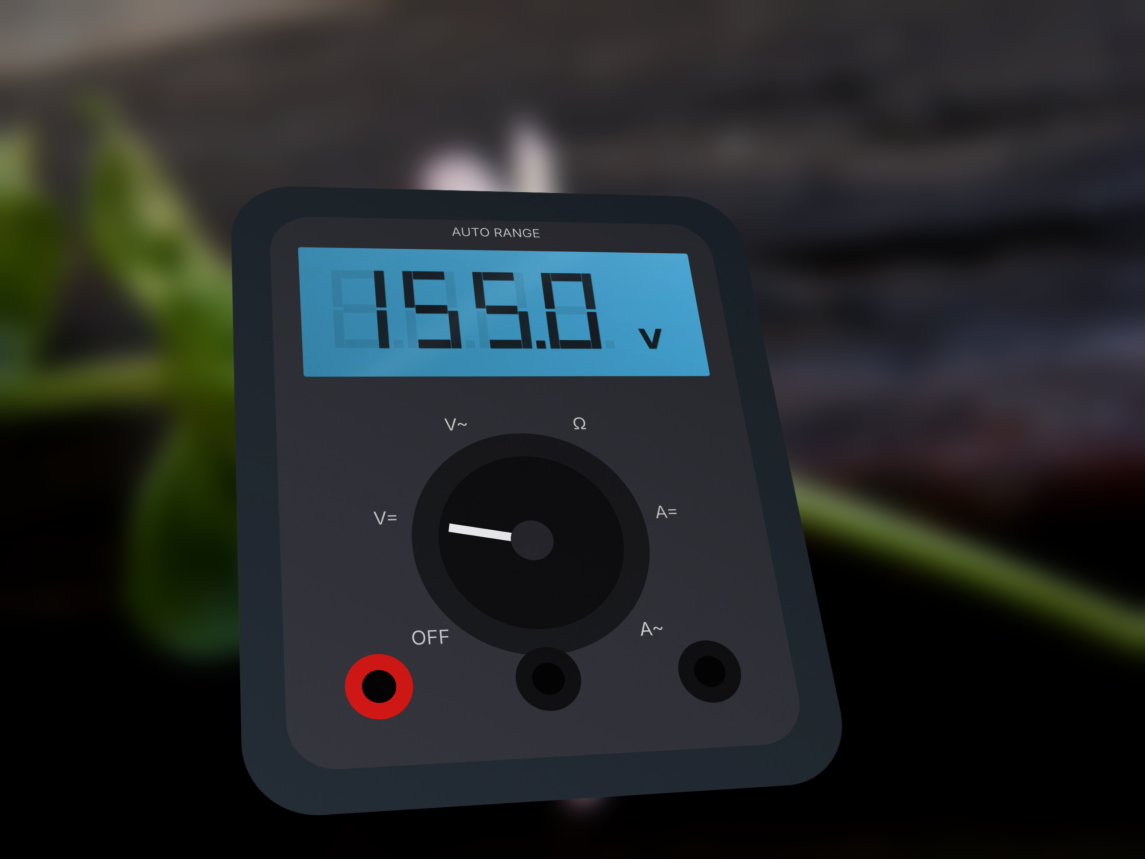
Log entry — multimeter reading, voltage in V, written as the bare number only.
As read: 155.0
